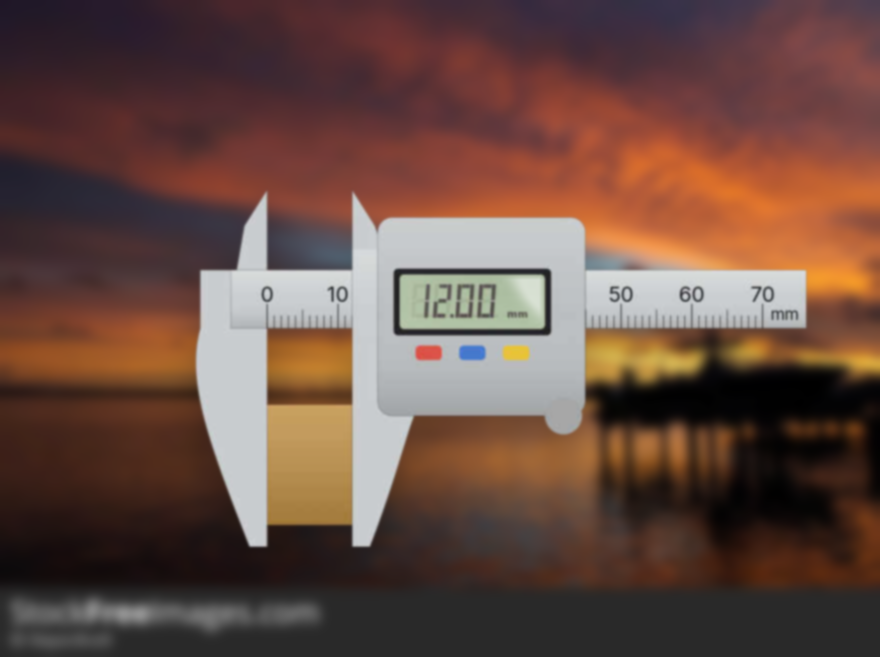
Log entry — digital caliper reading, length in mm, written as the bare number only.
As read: 12.00
